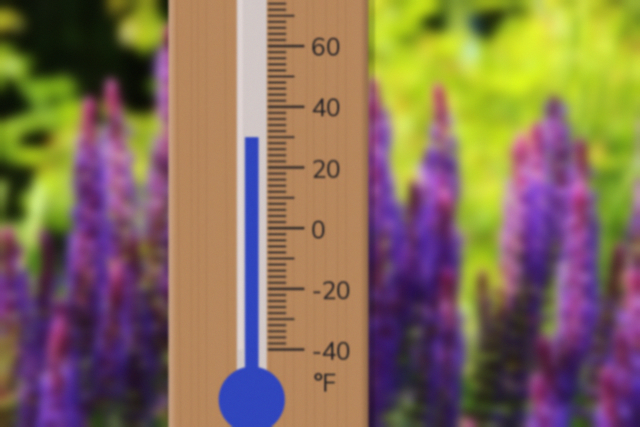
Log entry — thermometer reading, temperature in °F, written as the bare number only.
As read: 30
